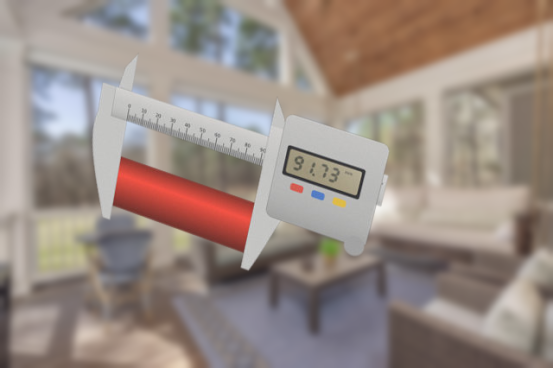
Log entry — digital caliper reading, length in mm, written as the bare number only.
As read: 91.73
